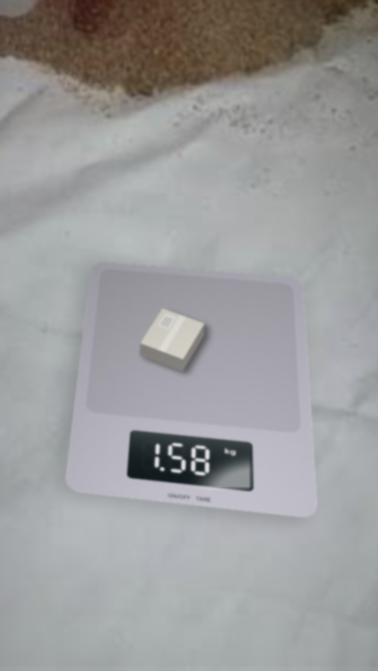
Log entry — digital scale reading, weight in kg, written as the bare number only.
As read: 1.58
